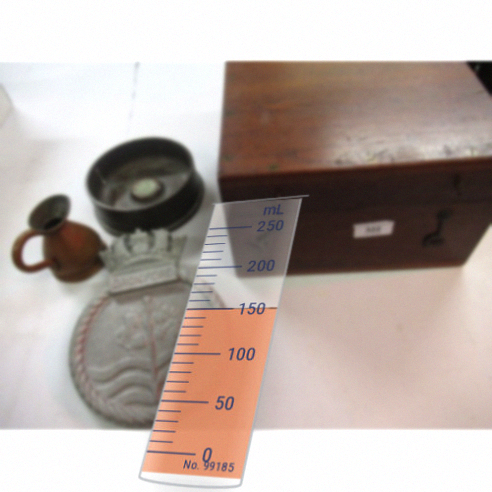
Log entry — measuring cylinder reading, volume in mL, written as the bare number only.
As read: 150
